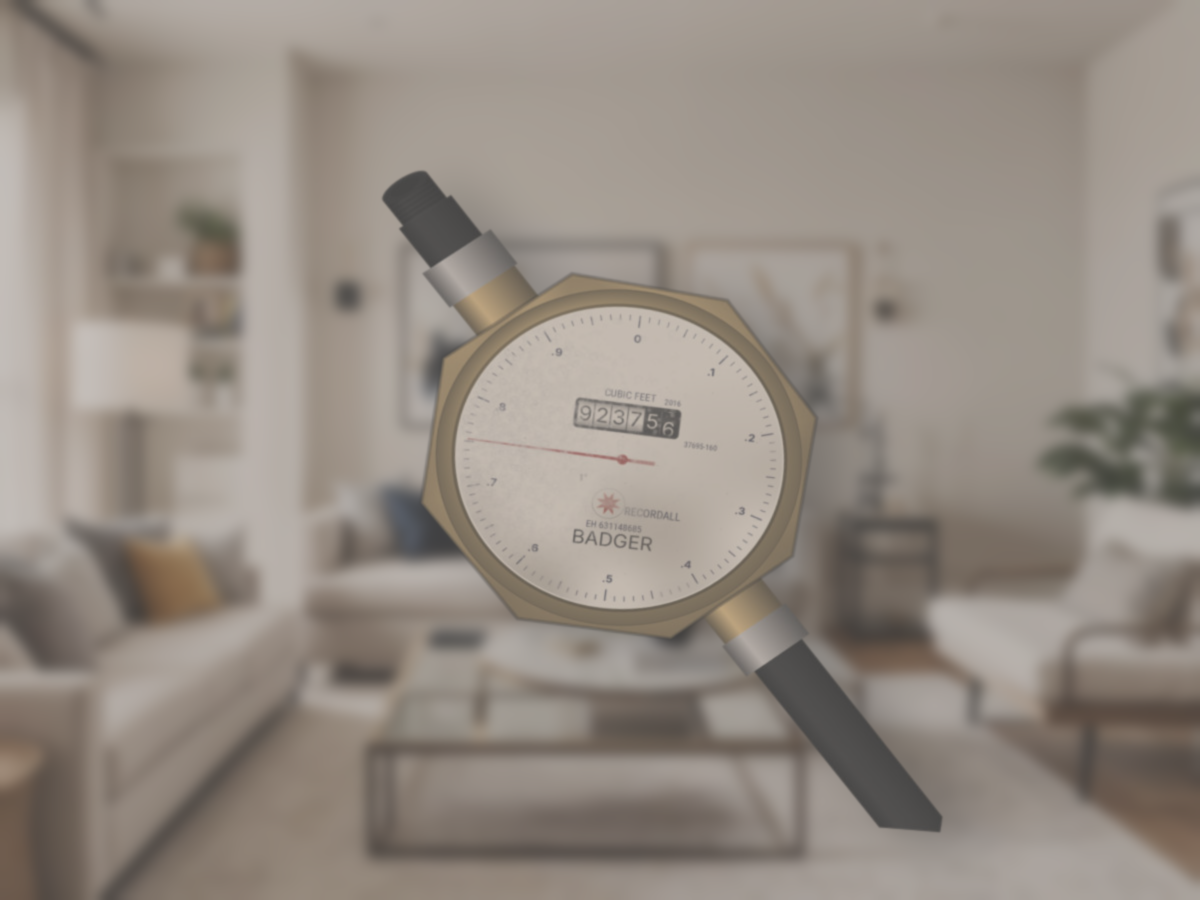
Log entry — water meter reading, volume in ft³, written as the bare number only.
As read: 923755.75
